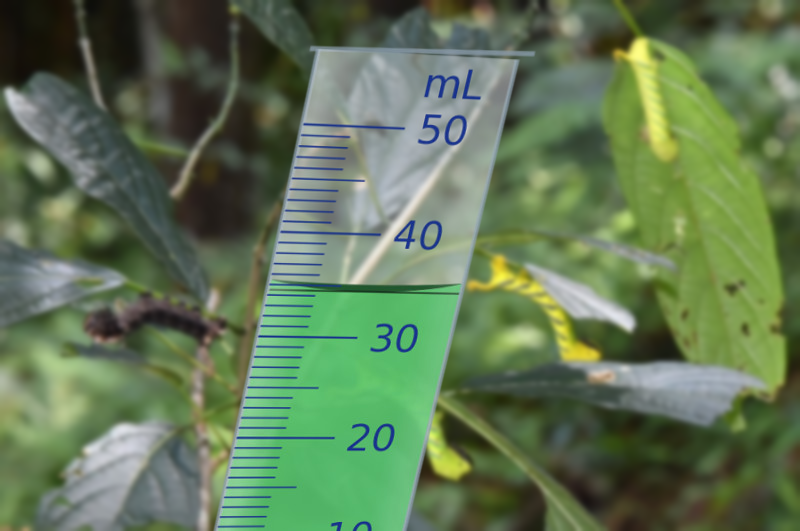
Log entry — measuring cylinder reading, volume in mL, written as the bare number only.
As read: 34.5
